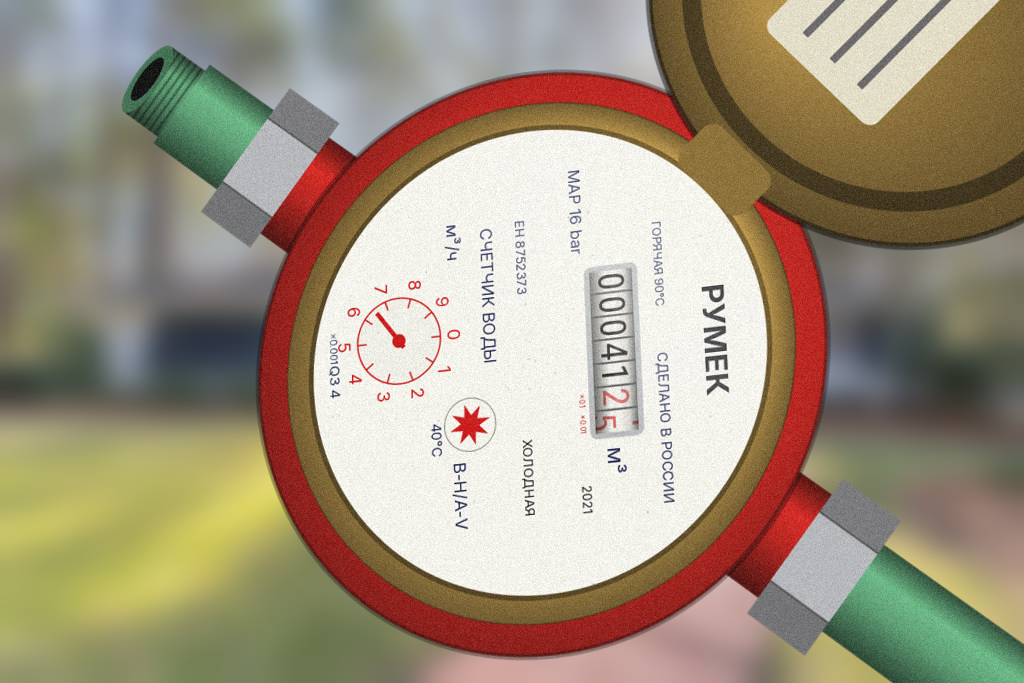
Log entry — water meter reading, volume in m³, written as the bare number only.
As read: 41.246
